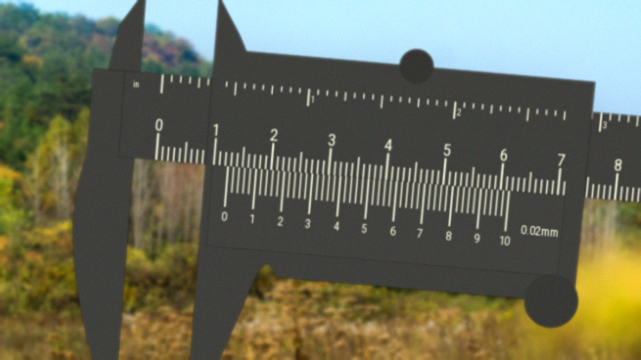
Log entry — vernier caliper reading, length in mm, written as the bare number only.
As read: 12.5
